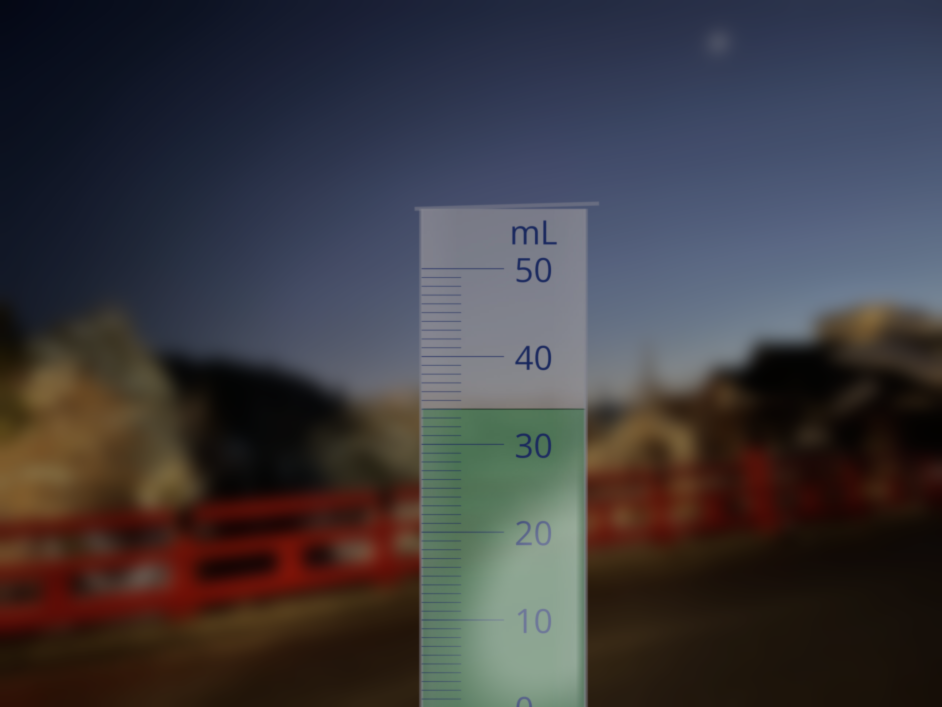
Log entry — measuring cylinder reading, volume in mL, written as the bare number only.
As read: 34
